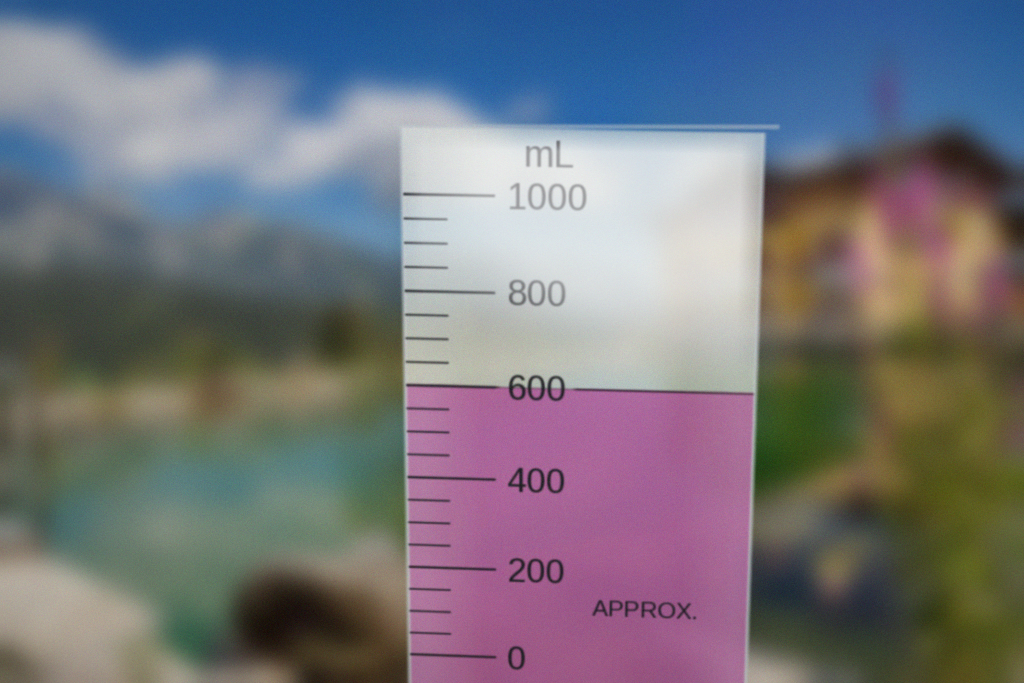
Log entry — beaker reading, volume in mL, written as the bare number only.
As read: 600
